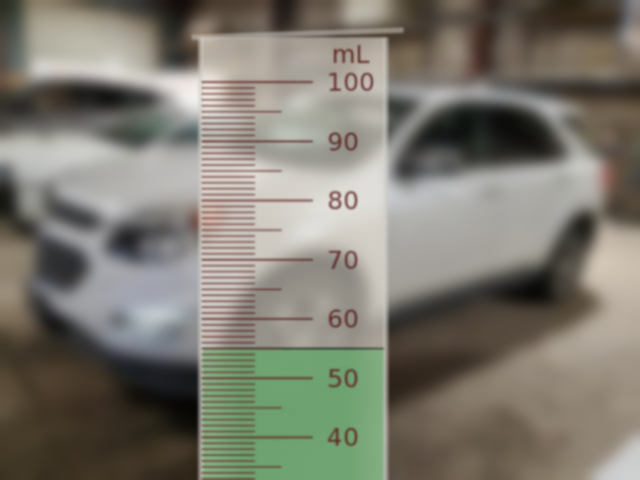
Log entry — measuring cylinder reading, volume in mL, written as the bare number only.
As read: 55
